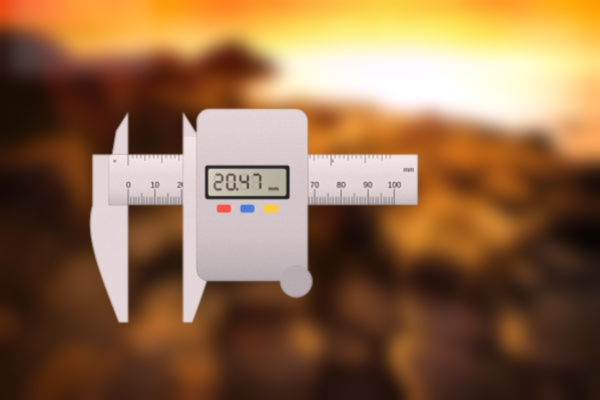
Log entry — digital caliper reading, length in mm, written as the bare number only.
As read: 20.47
